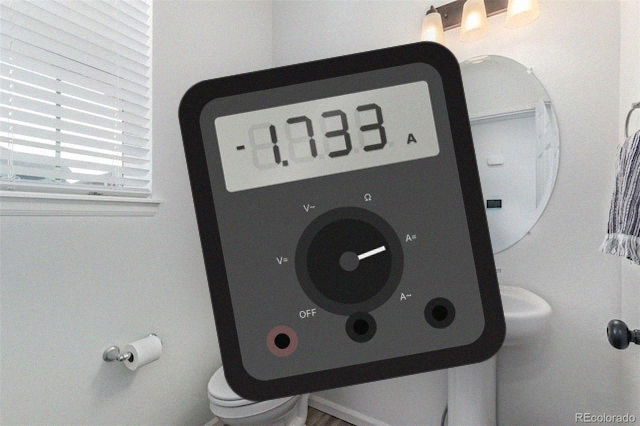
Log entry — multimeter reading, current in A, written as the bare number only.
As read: -1.733
